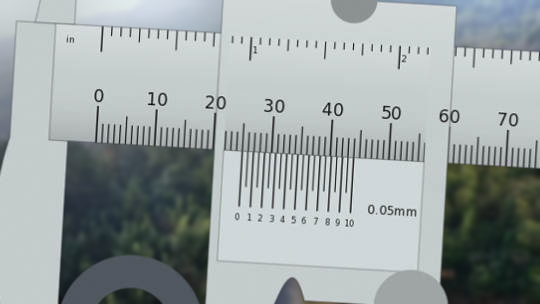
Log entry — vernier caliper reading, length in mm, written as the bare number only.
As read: 25.0
